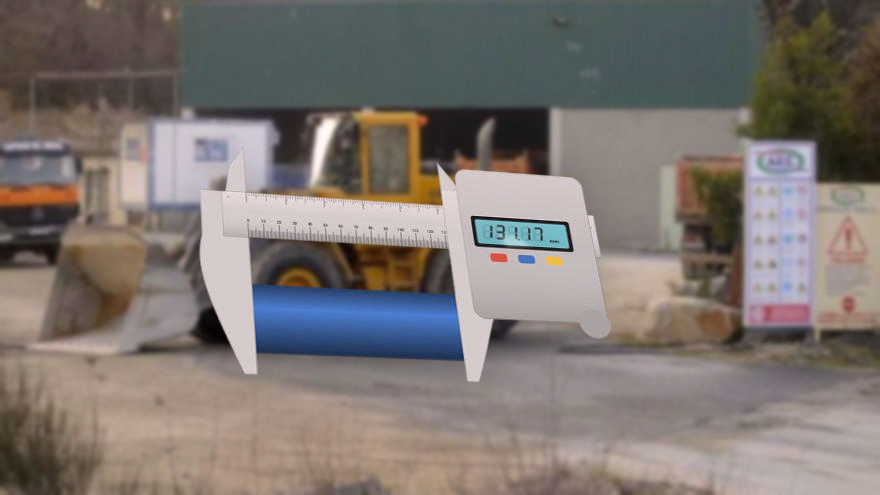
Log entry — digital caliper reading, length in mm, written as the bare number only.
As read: 131.17
